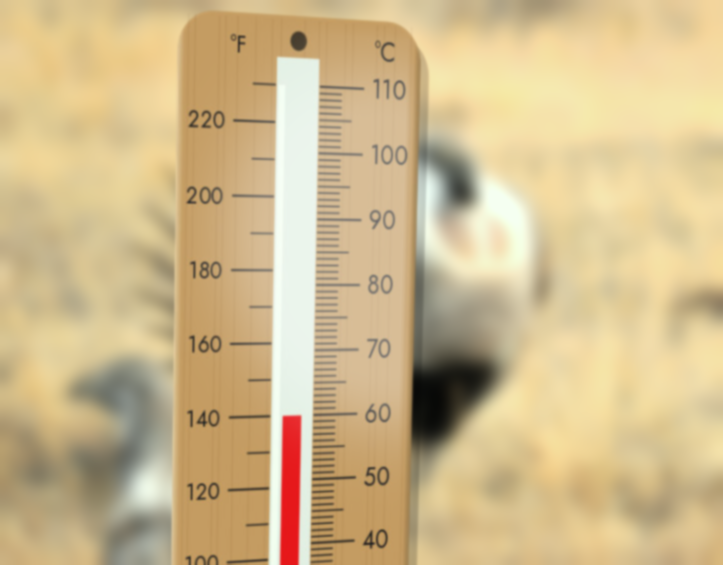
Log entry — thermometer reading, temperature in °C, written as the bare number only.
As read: 60
